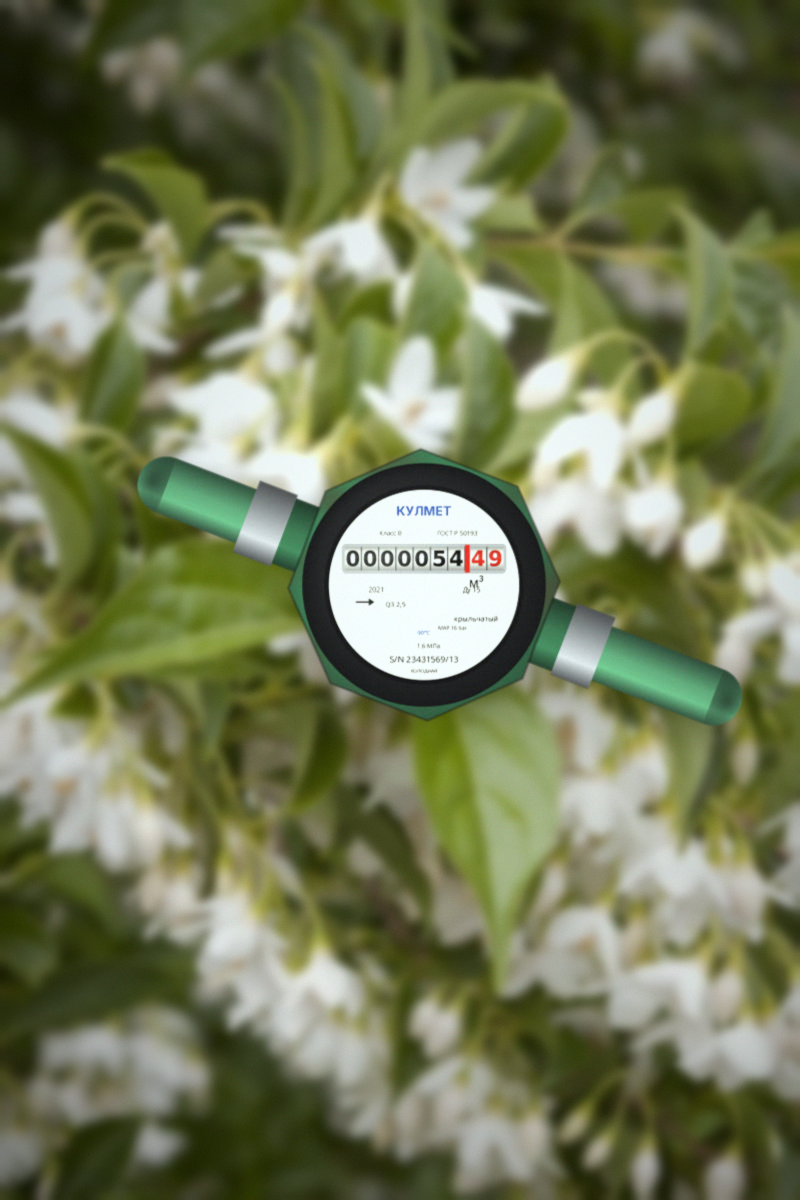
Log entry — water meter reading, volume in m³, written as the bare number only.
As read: 54.49
